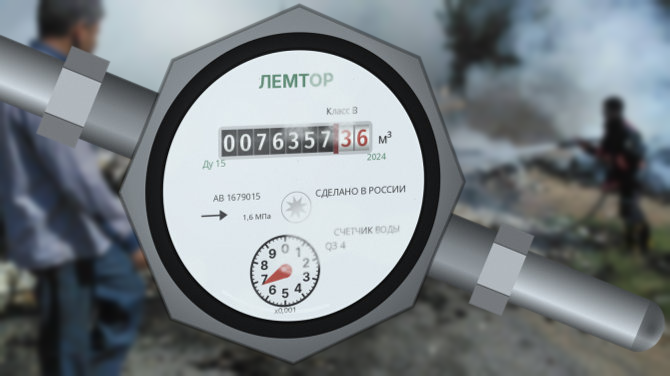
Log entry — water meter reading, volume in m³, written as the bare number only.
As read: 76357.366
